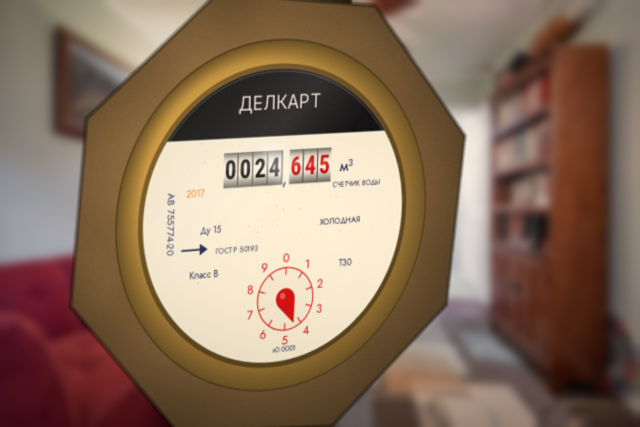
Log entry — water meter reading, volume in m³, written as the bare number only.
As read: 24.6454
